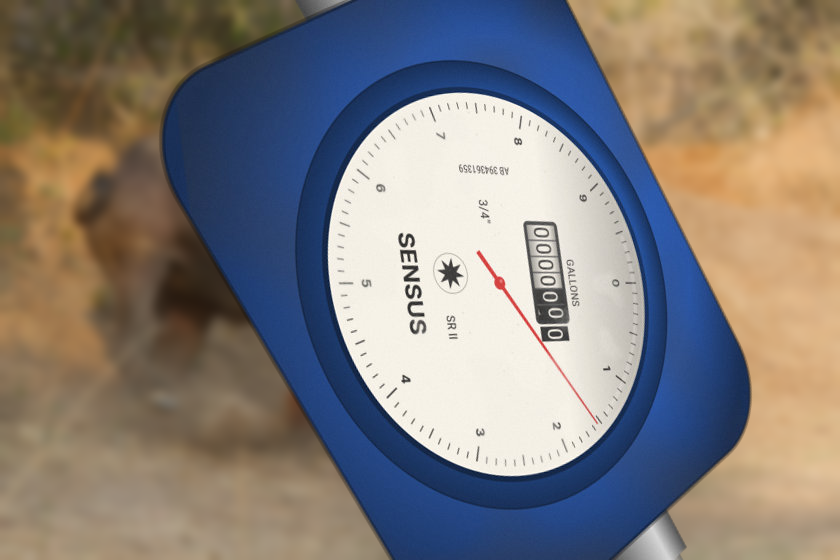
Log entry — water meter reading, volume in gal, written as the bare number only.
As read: 1.5
